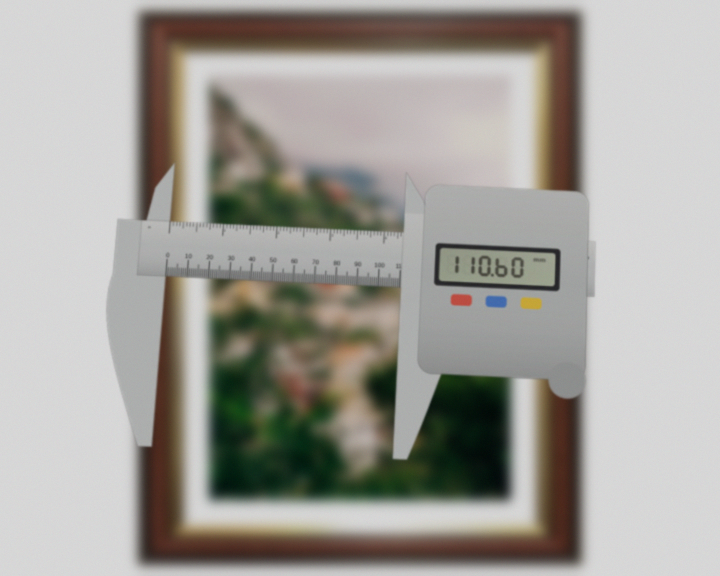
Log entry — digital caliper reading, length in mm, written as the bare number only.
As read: 110.60
